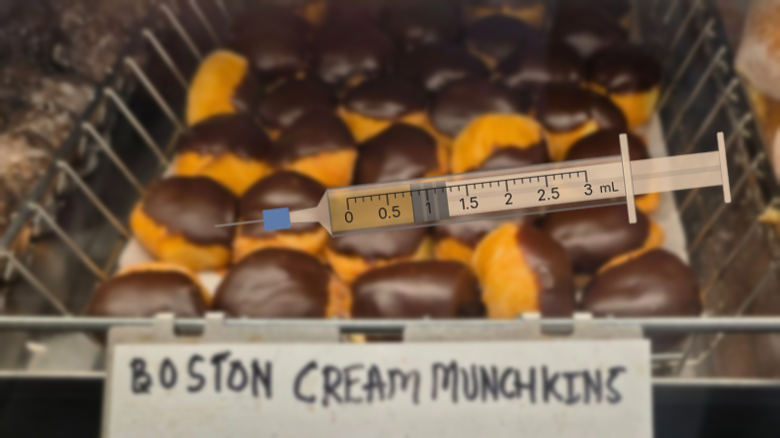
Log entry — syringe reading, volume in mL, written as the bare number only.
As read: 0.8
